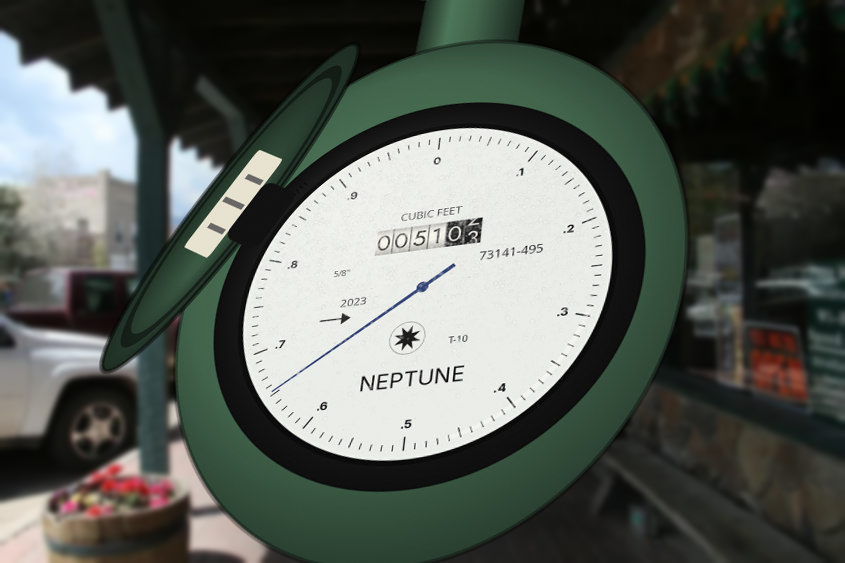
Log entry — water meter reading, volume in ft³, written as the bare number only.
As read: 5102.65
